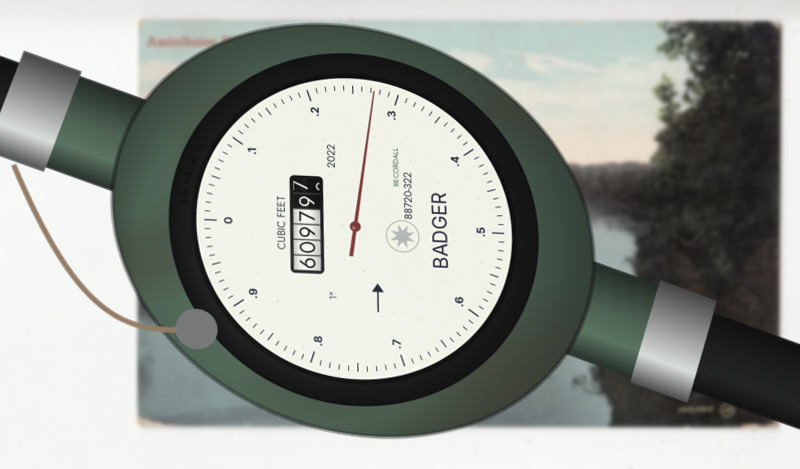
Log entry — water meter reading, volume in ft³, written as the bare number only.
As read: 609797.27
